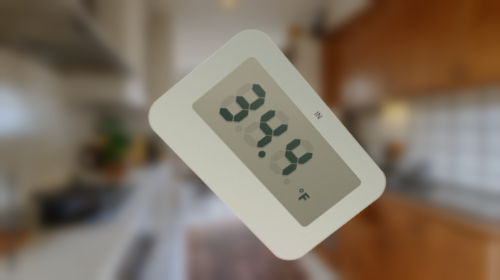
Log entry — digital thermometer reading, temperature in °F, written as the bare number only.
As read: 34.4
